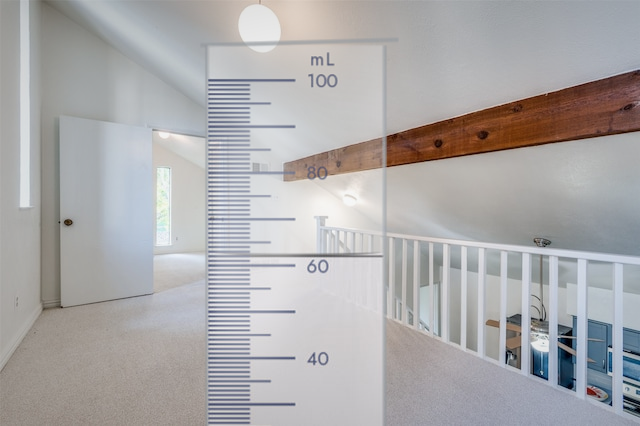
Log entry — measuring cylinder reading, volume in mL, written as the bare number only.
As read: 62
